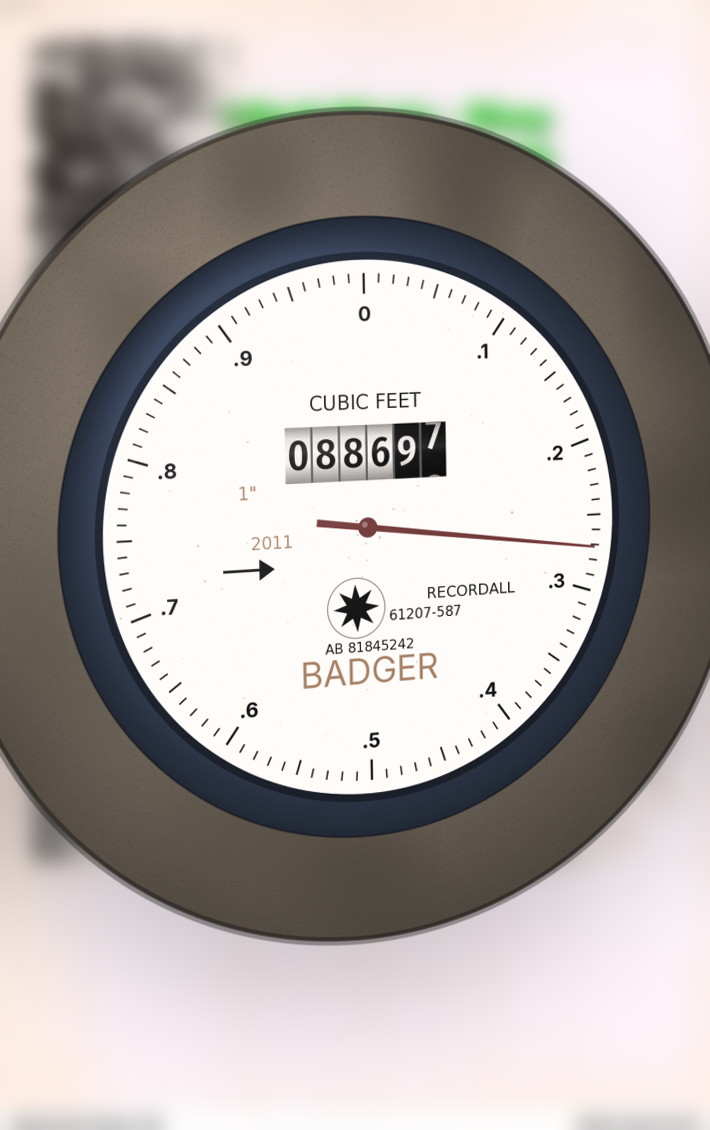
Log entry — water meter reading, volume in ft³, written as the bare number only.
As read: 88697.27
